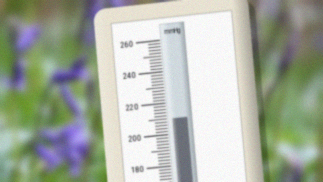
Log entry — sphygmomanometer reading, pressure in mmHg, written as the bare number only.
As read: 210
